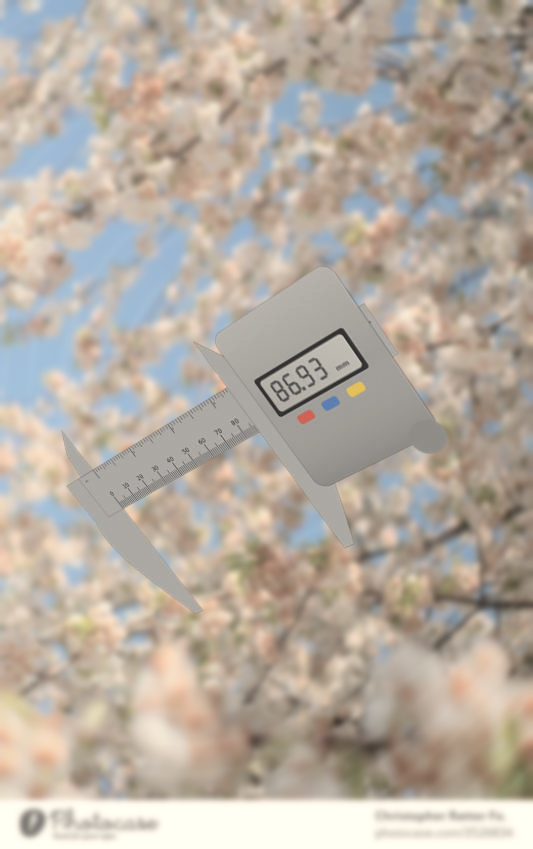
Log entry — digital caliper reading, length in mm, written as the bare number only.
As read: 86.93
